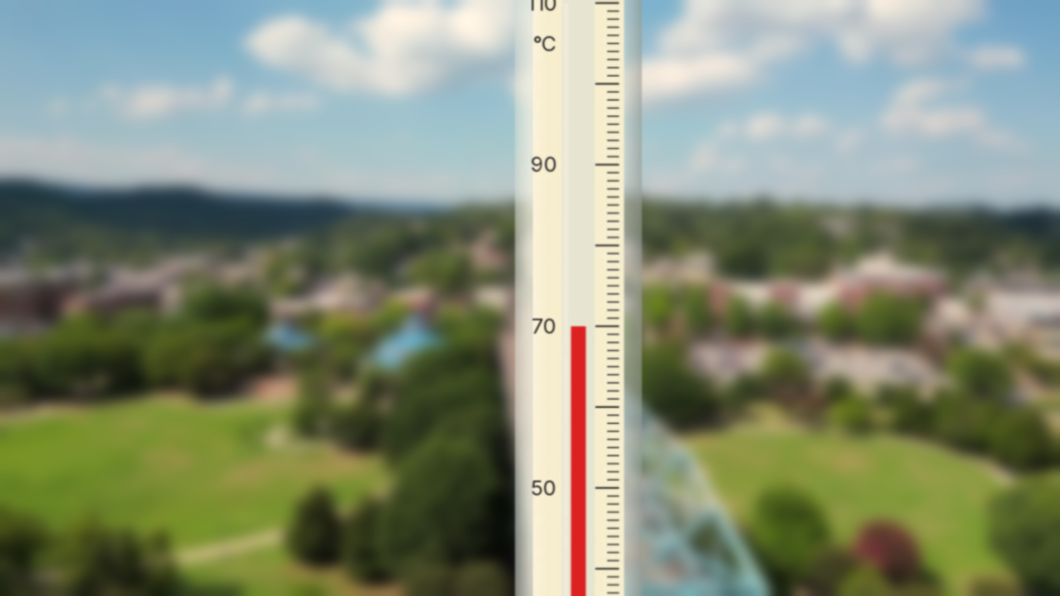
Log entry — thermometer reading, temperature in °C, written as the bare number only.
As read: 70
